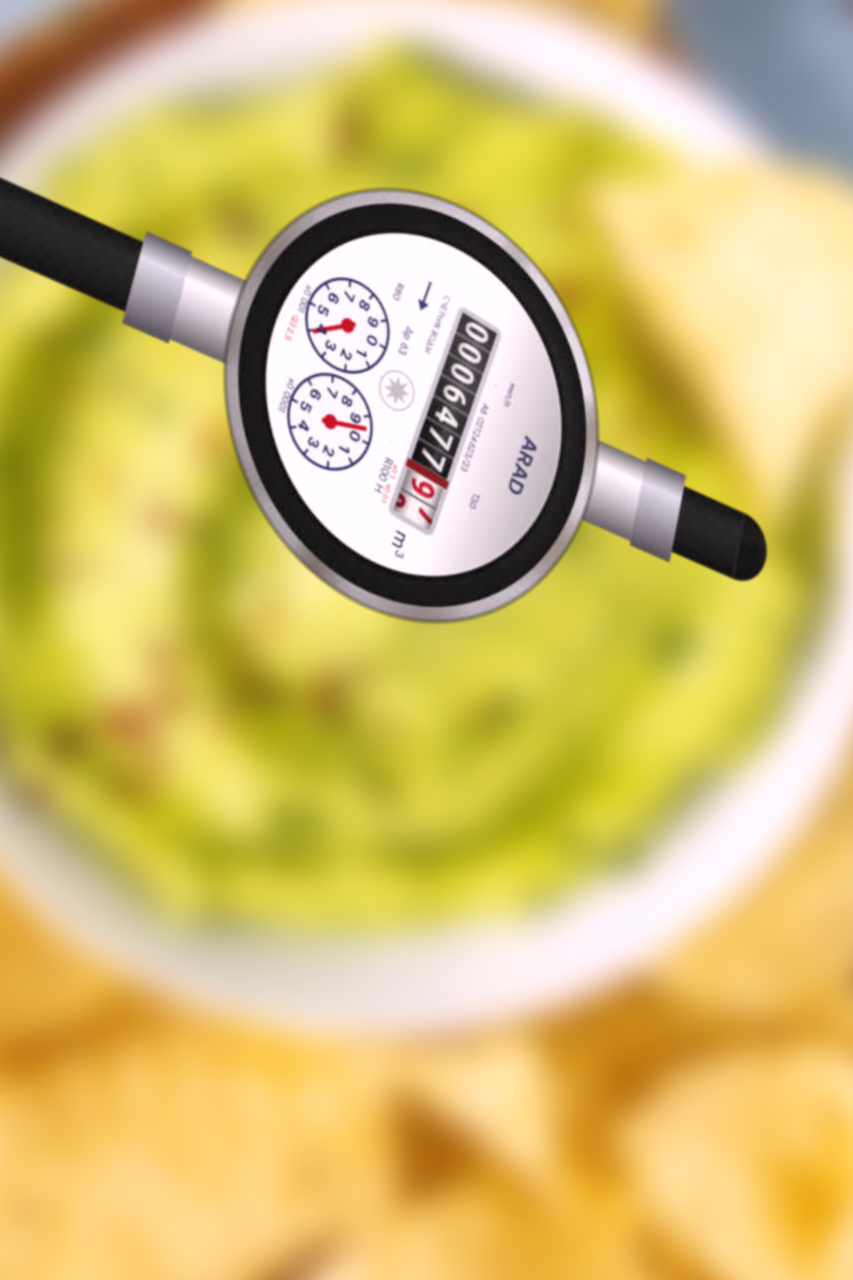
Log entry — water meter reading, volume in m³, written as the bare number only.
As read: 6477.9739
